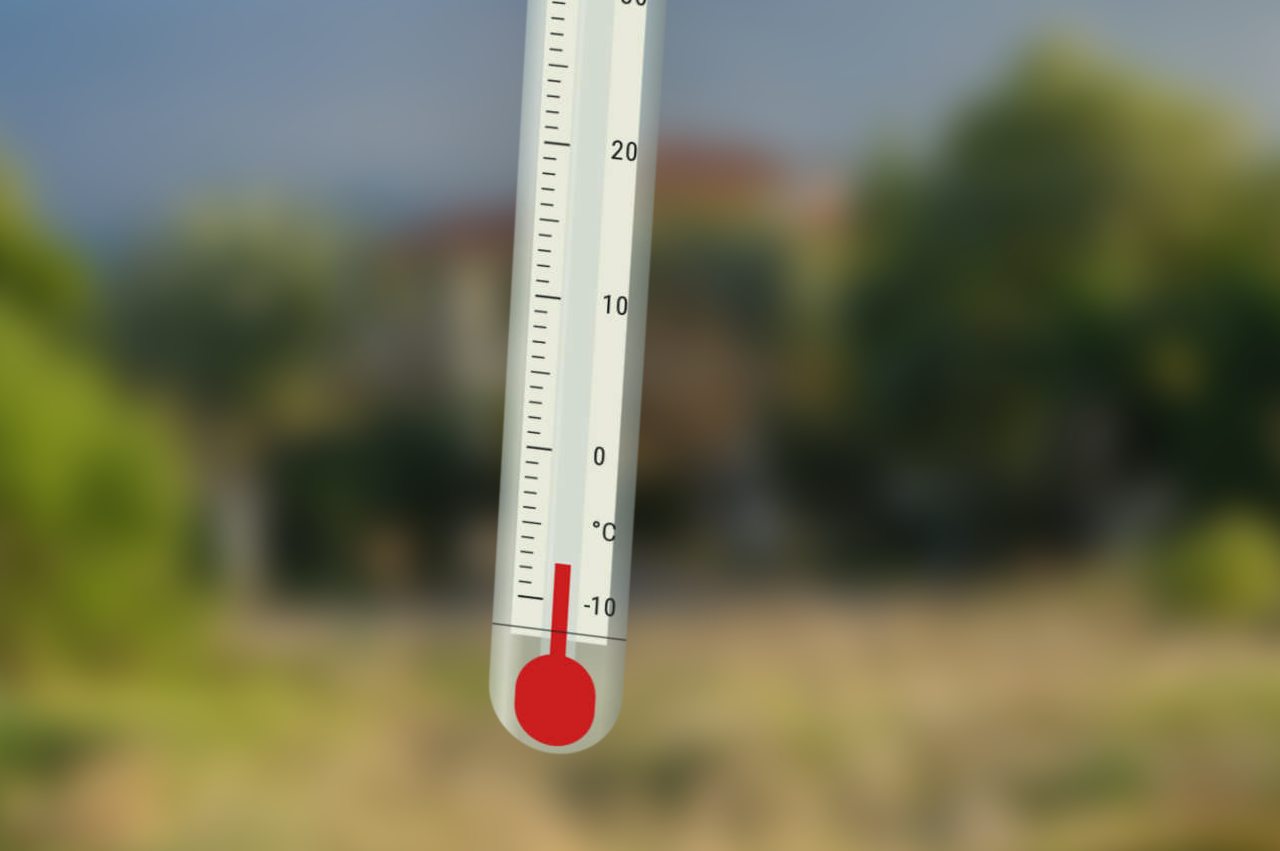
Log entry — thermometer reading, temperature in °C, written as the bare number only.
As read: -7.5
